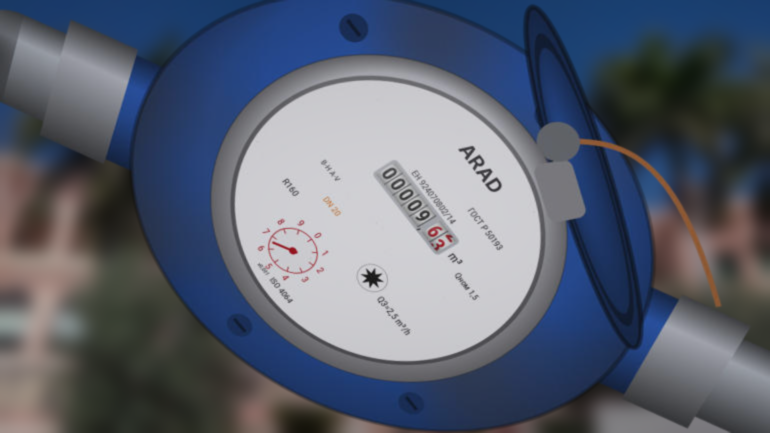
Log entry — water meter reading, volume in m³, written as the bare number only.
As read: 9.626
